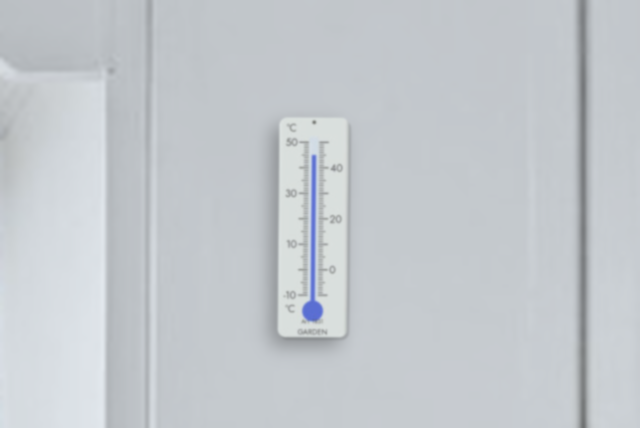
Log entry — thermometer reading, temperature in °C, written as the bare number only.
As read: 45
